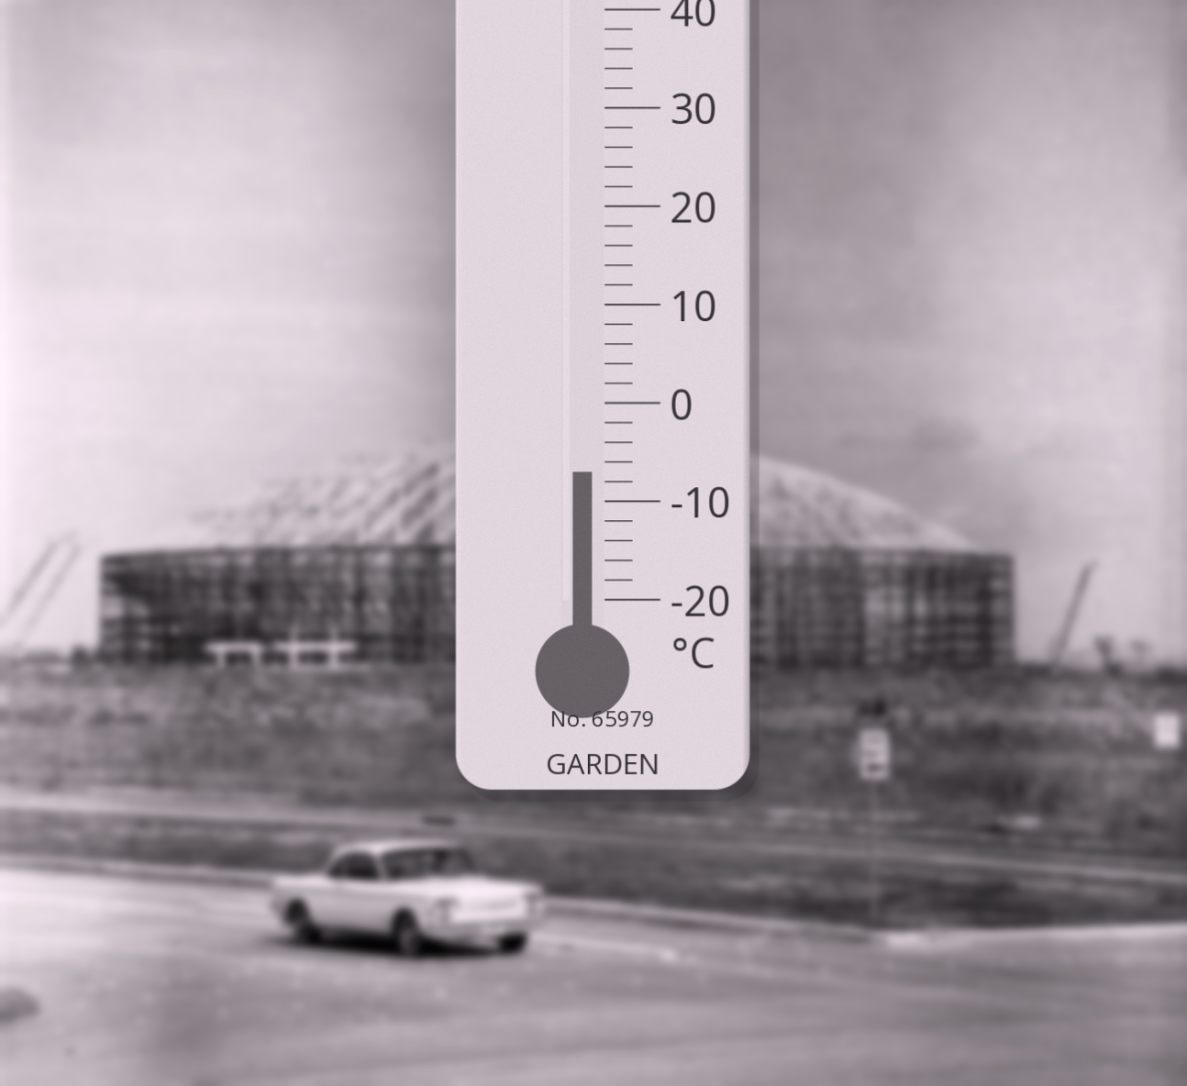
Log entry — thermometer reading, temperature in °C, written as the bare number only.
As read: -7
